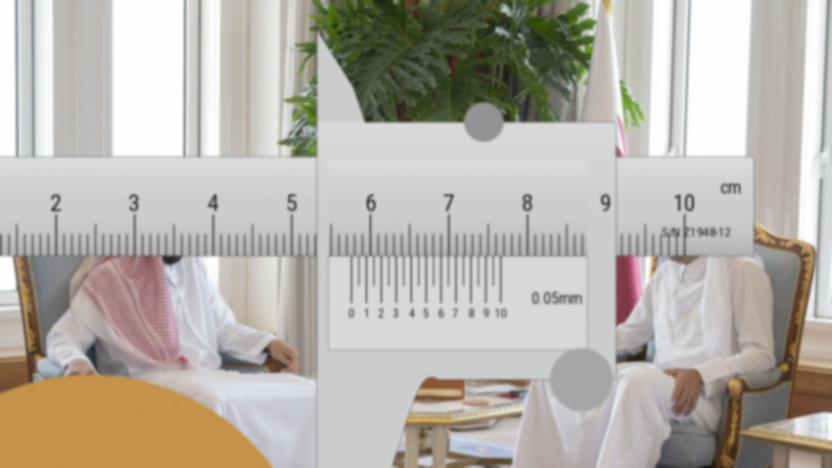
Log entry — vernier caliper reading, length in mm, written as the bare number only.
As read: 57.6
